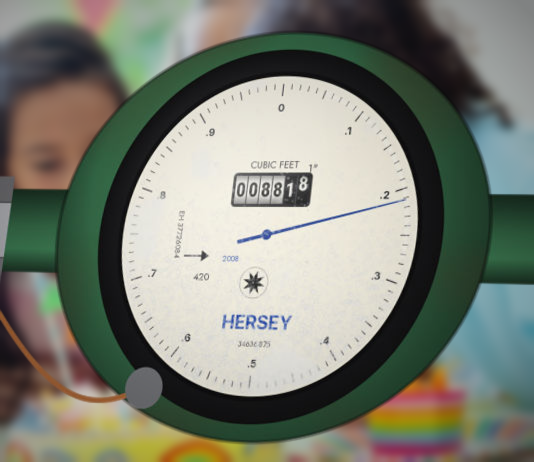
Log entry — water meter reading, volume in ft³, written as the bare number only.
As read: 8818.21
